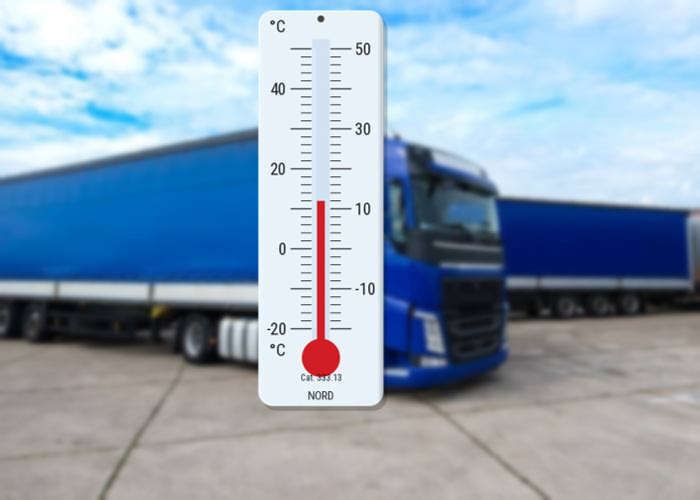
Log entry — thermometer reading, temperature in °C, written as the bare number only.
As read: 12
